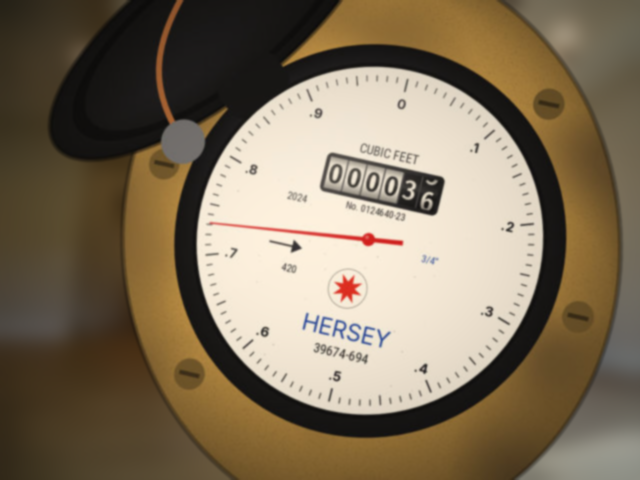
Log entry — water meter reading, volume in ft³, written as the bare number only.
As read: 35.73
